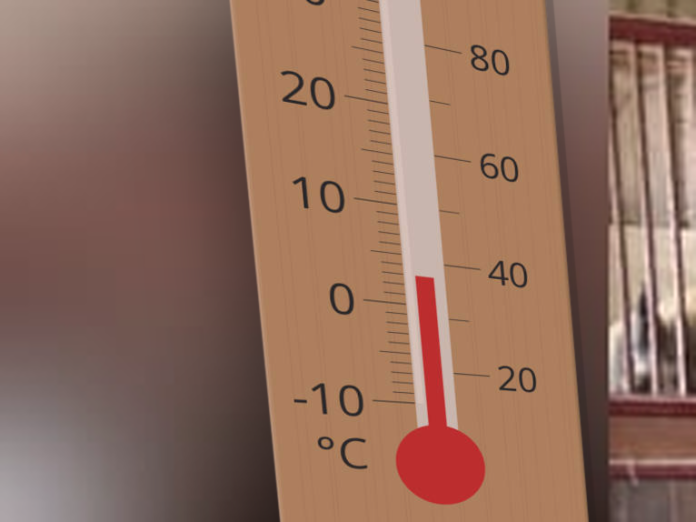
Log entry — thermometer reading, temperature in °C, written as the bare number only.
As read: 3
